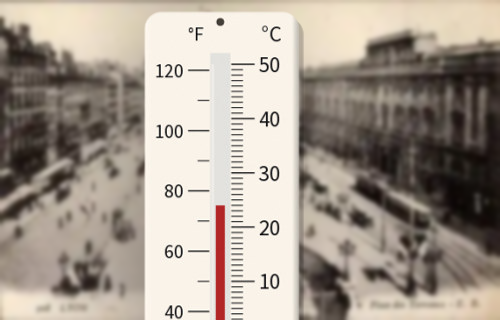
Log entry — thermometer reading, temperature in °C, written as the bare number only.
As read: 24
